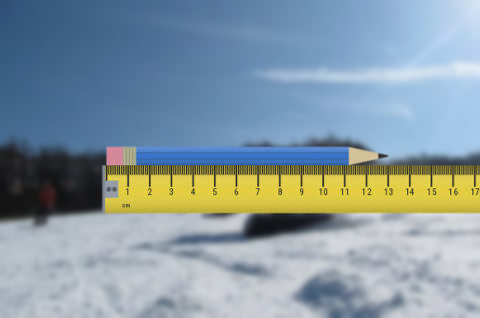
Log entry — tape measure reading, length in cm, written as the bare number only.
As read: 13
